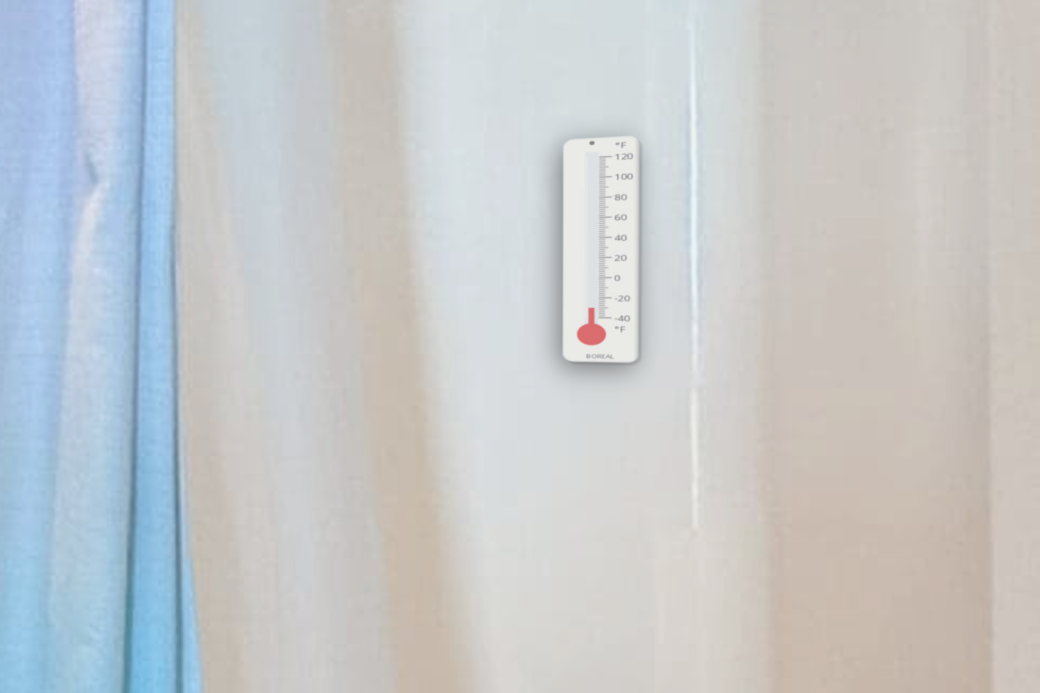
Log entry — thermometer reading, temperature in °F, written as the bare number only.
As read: -30
